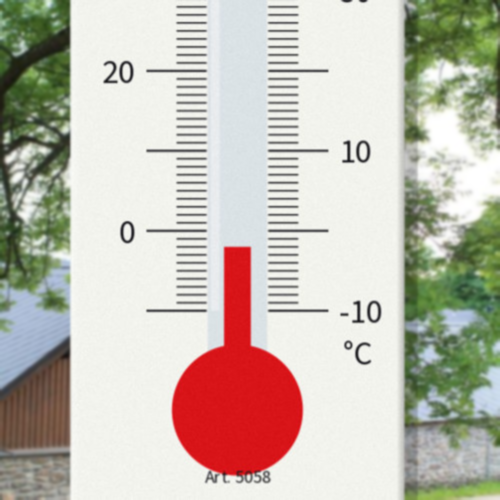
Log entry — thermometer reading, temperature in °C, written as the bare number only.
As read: -2
